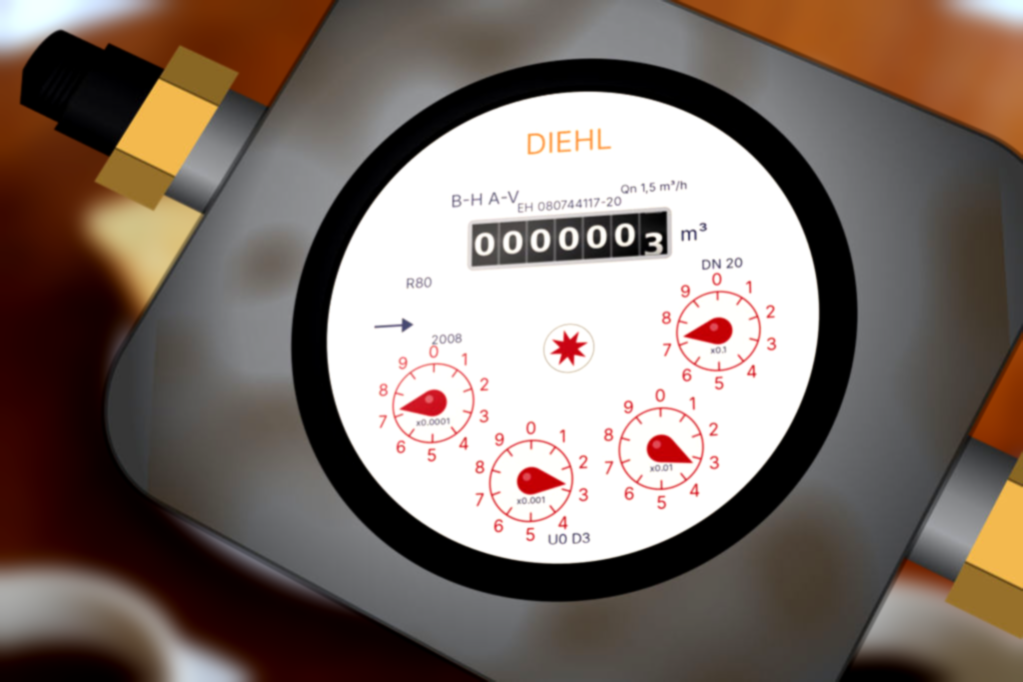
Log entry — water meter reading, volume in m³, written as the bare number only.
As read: 2.7327
